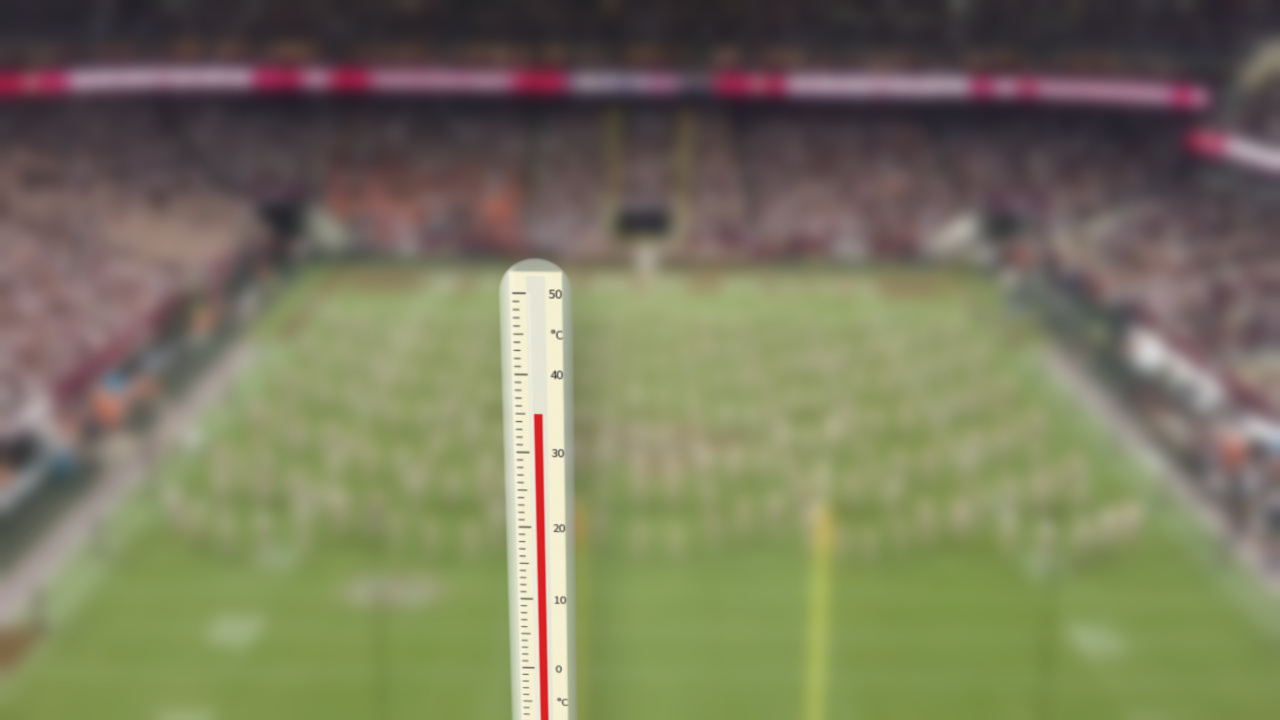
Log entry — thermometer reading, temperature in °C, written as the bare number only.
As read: 35
